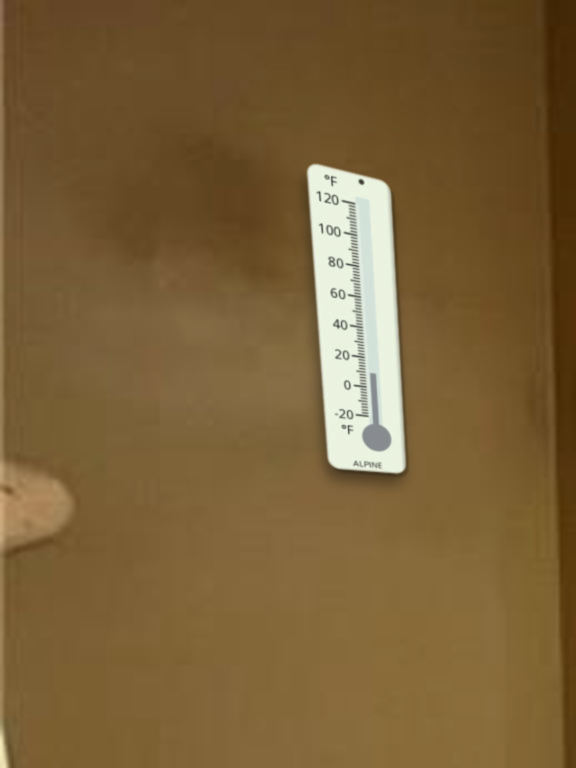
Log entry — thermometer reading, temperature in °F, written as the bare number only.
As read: 10
